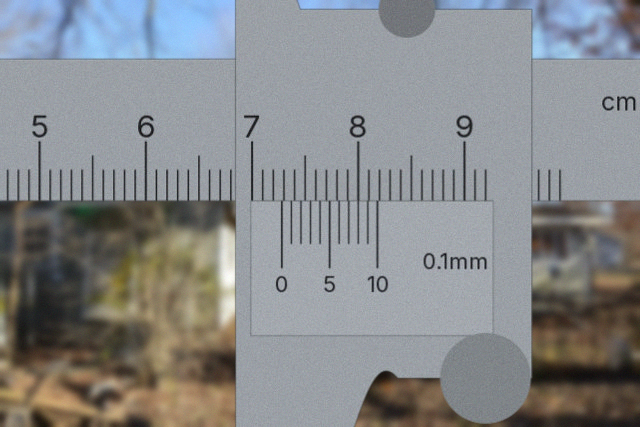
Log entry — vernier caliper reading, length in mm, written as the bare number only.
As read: 72.8
